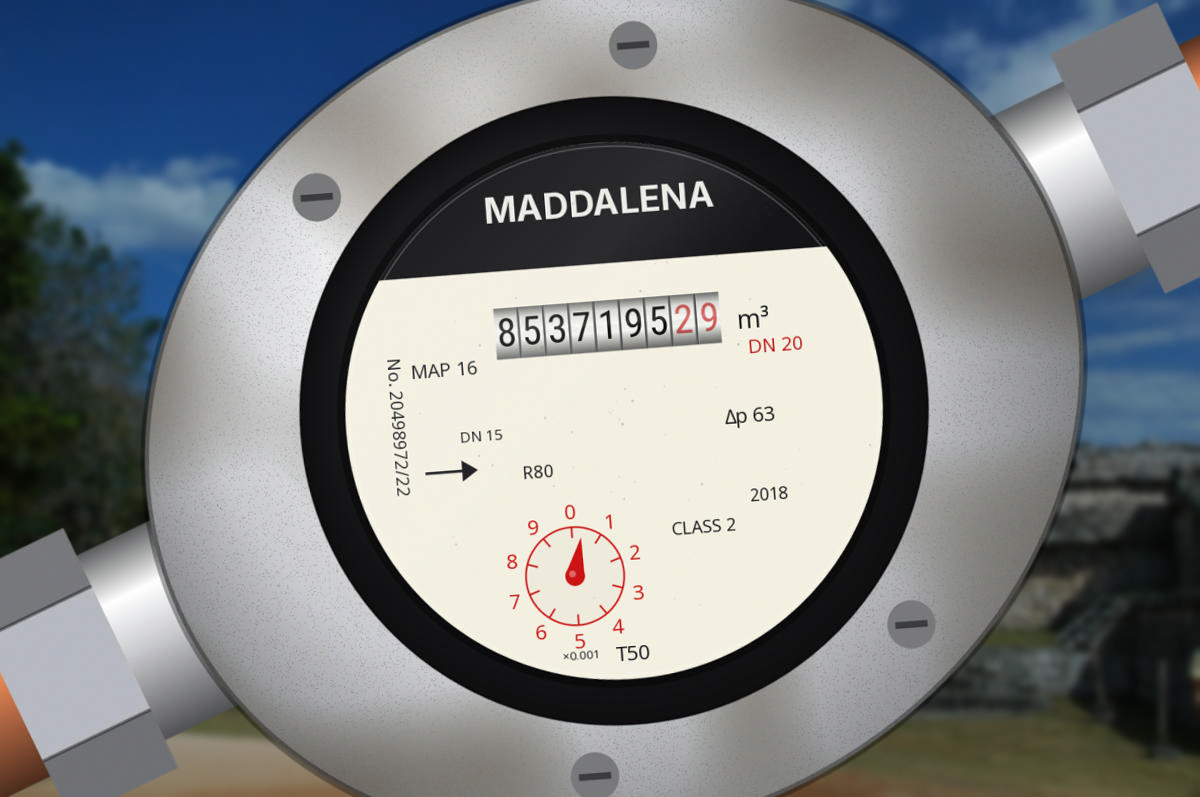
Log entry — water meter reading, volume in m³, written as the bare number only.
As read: 8537195.290
